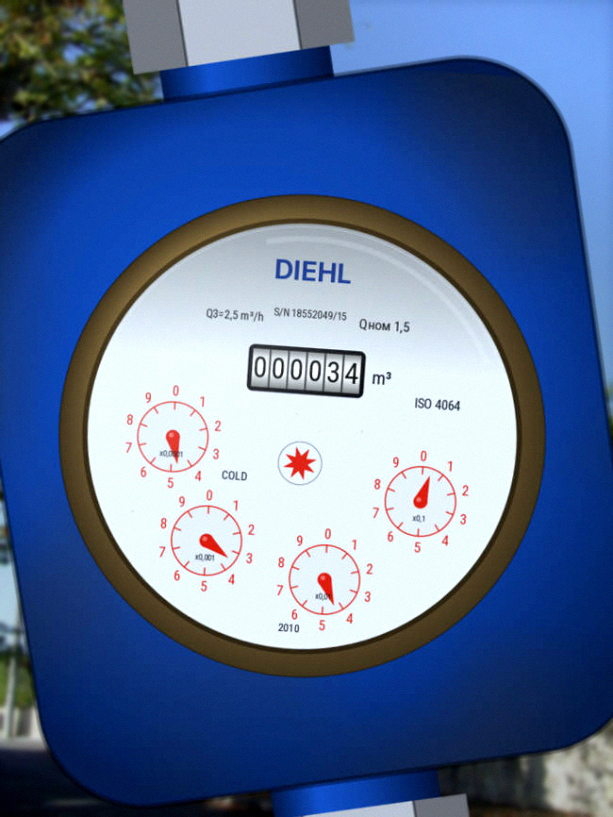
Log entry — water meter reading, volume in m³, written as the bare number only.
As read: 34.0434
